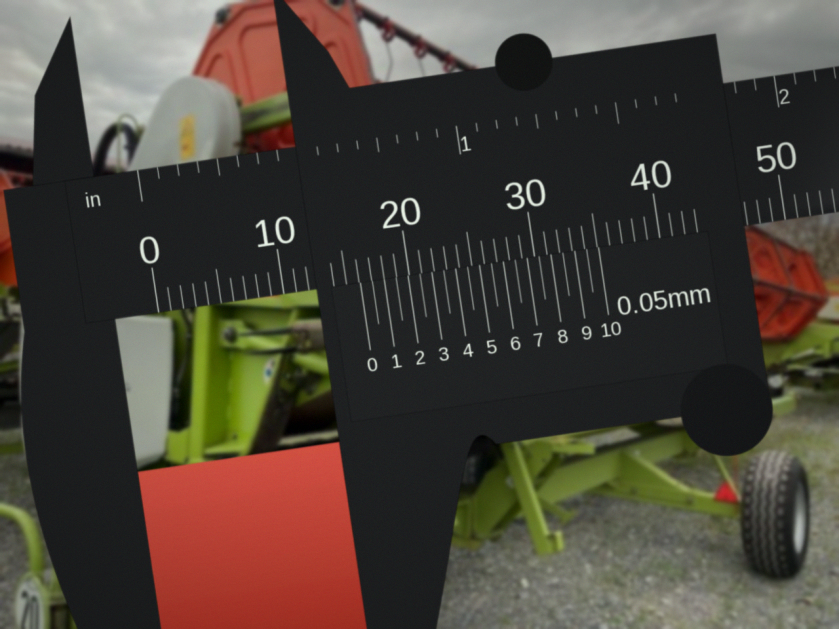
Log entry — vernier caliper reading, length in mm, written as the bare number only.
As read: 16.1
